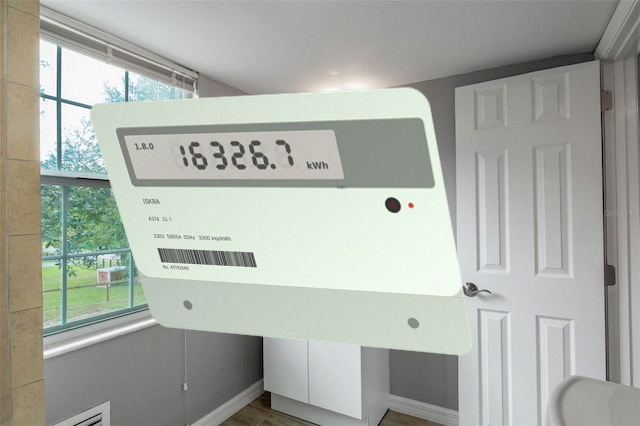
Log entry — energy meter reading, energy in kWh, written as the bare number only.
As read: 16326.7
